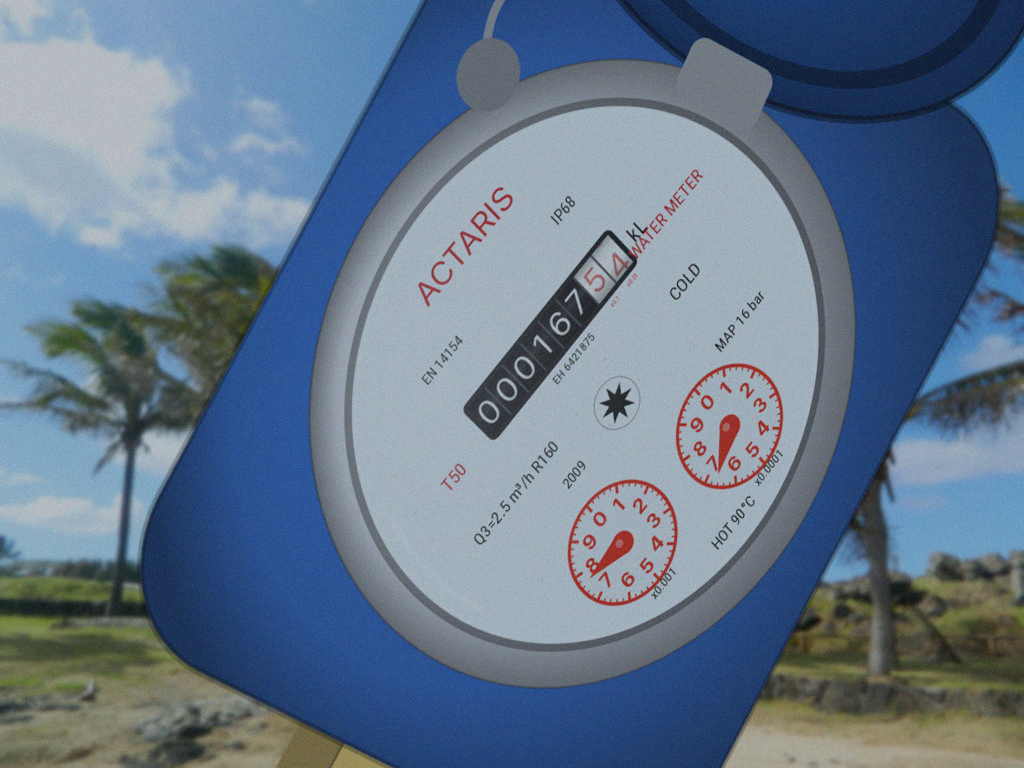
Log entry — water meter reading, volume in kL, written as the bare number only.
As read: 167.5376
